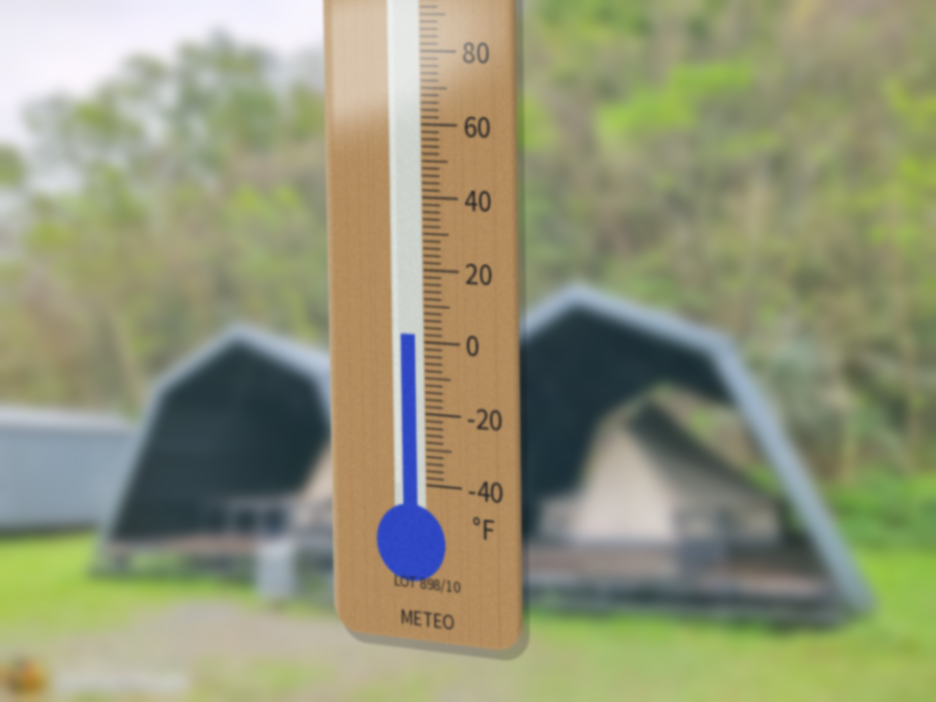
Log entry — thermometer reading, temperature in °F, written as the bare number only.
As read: 2
